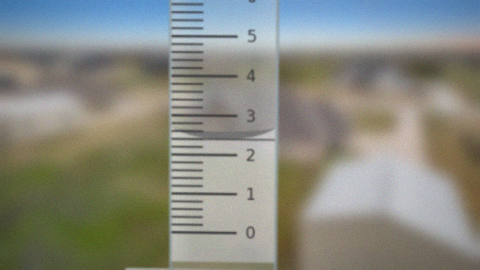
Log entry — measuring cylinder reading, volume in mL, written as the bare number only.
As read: 2.4
